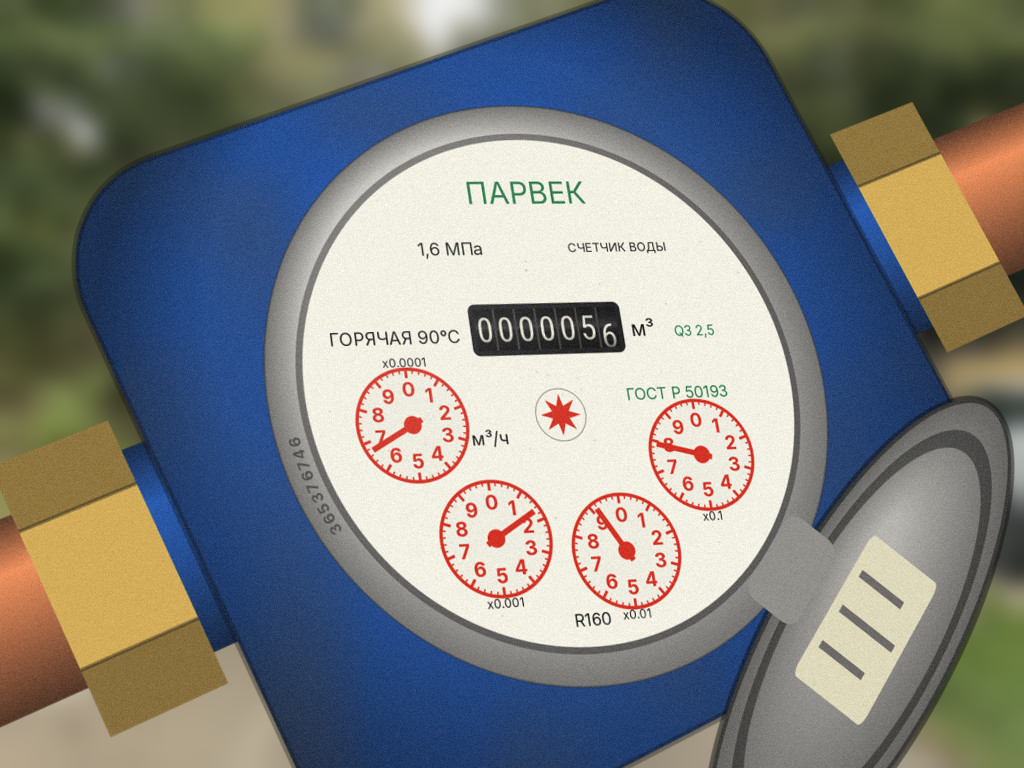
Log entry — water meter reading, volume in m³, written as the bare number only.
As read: 55.7916
